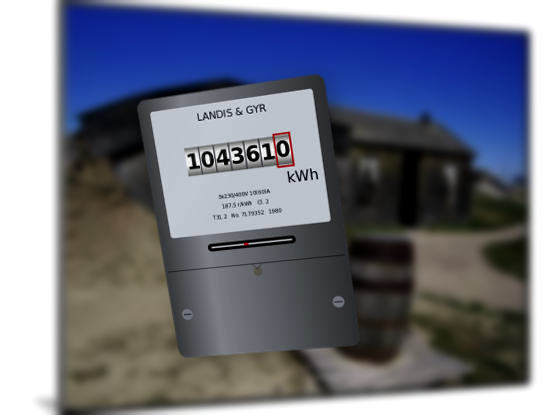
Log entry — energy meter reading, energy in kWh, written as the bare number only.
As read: 104361.0
